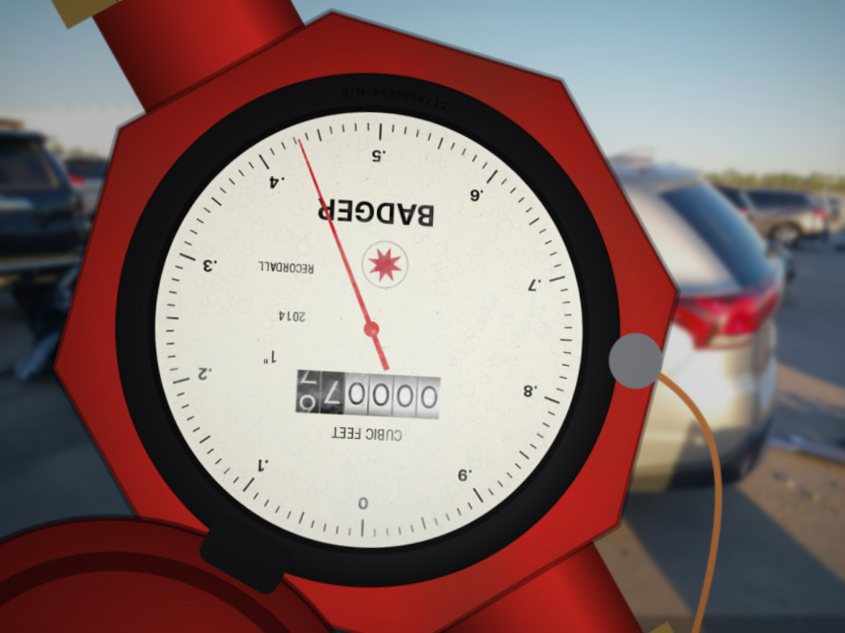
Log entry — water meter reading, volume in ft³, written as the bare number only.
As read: 76.43
